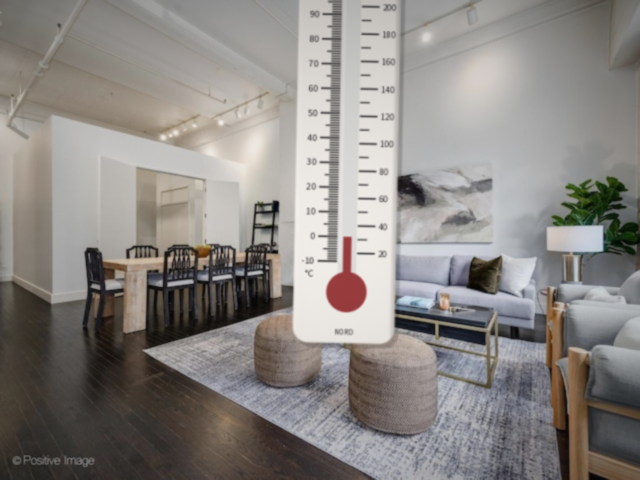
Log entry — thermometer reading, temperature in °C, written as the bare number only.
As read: 0
